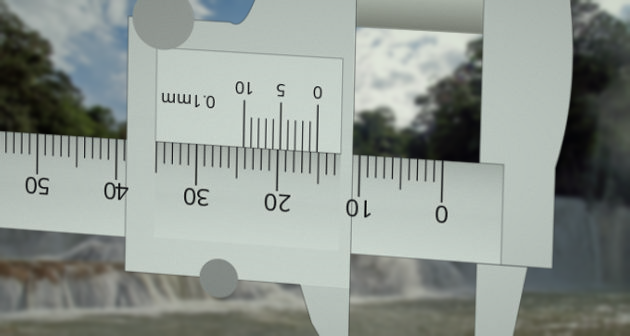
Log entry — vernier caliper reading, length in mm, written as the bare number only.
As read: 15.2
